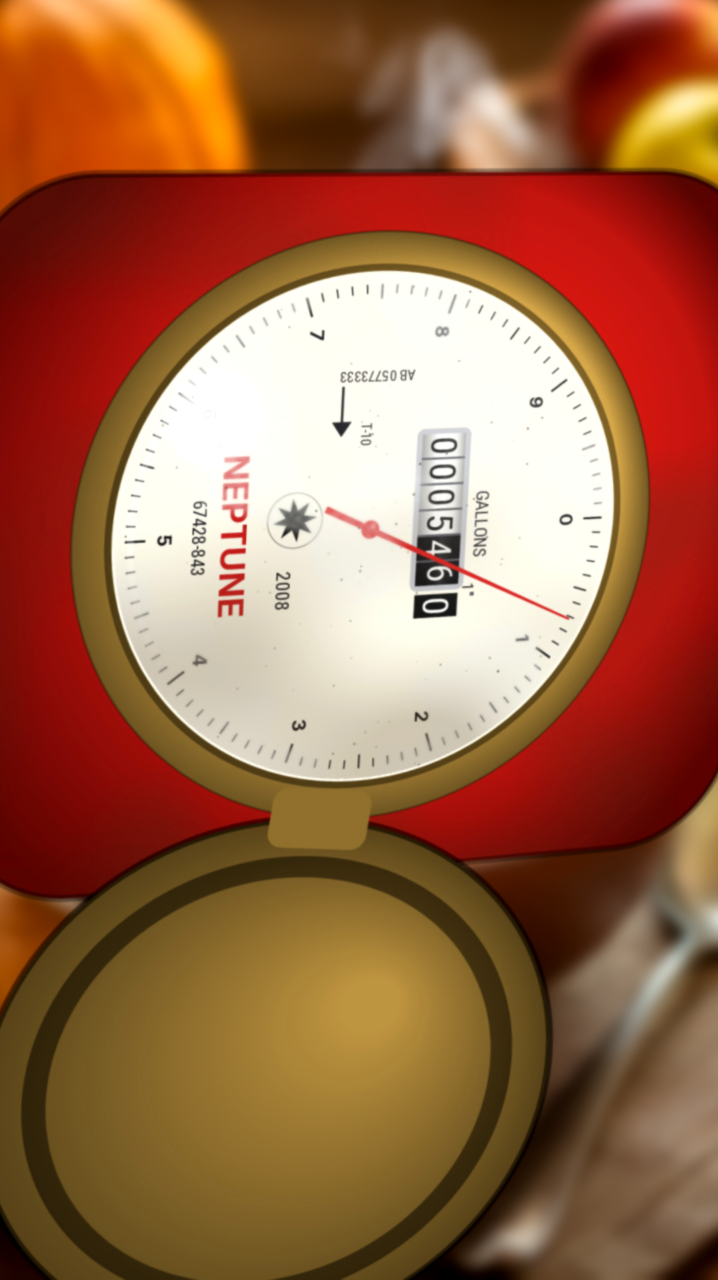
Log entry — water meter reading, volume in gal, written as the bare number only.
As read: 5460.7
